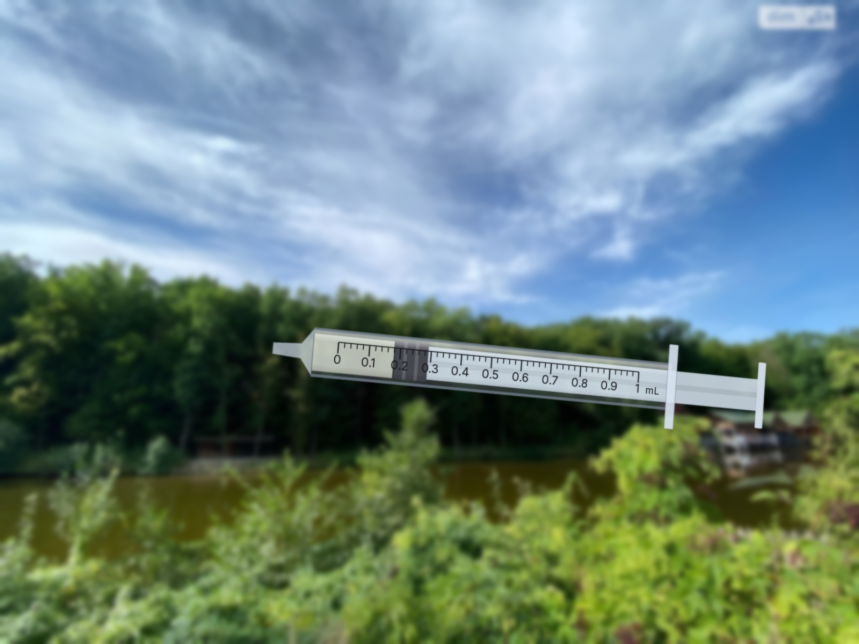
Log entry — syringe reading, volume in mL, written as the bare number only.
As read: 0.18
